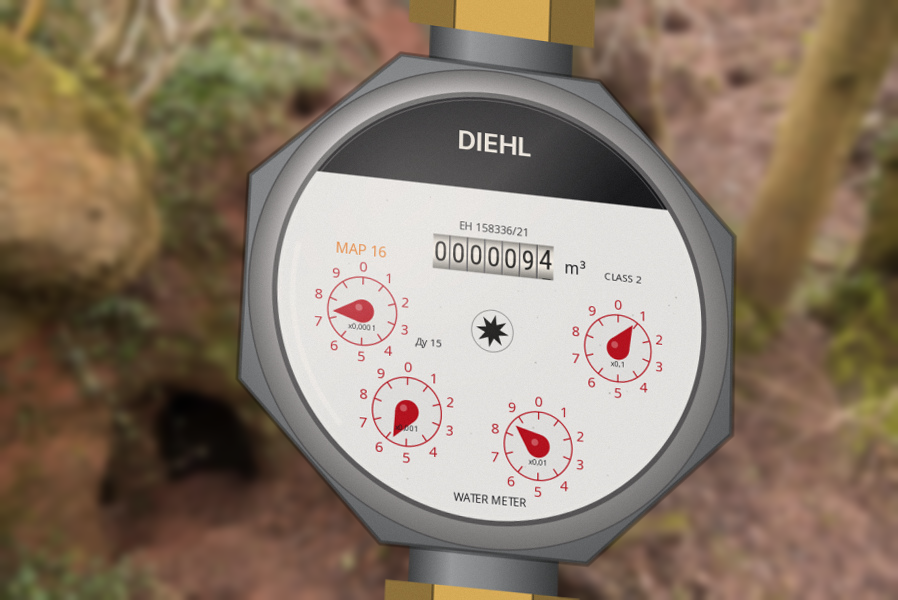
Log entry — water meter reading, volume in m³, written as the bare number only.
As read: 94.0857
